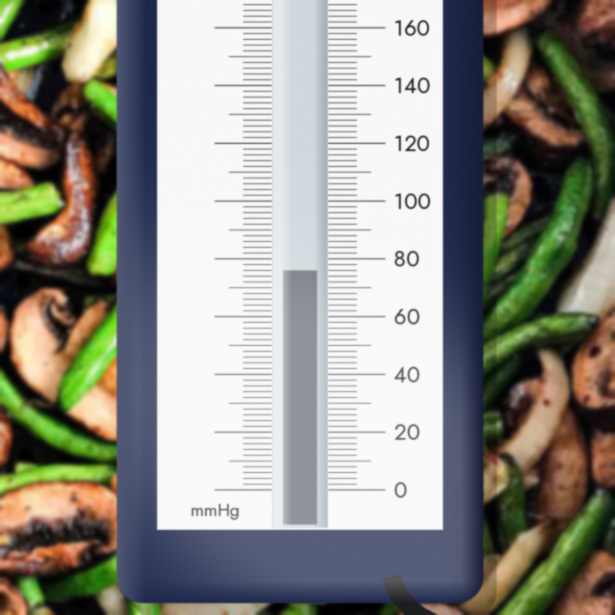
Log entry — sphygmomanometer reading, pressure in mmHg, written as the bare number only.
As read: 76
